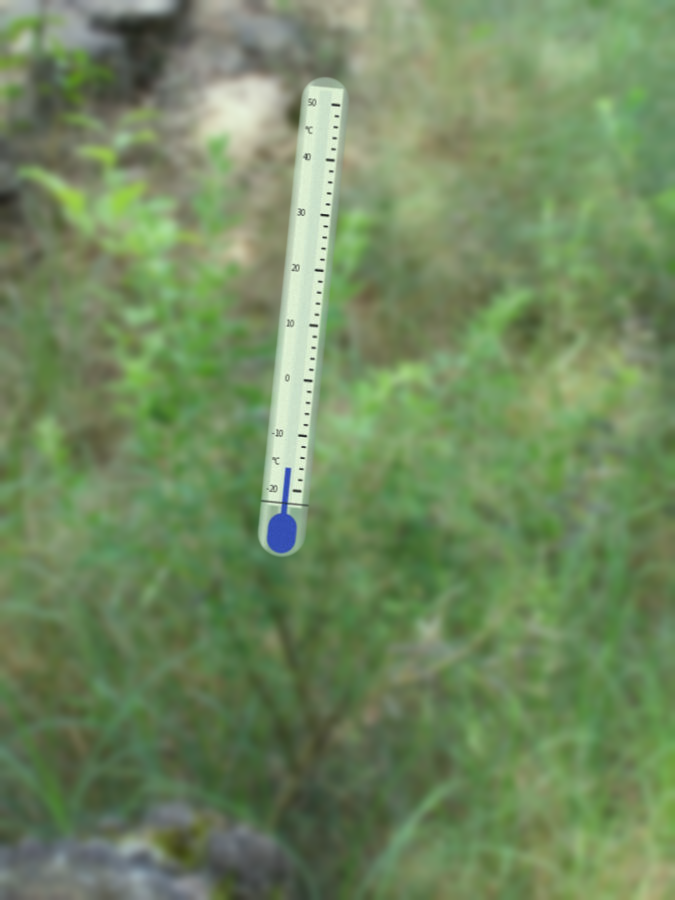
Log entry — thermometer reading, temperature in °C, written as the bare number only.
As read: -16
